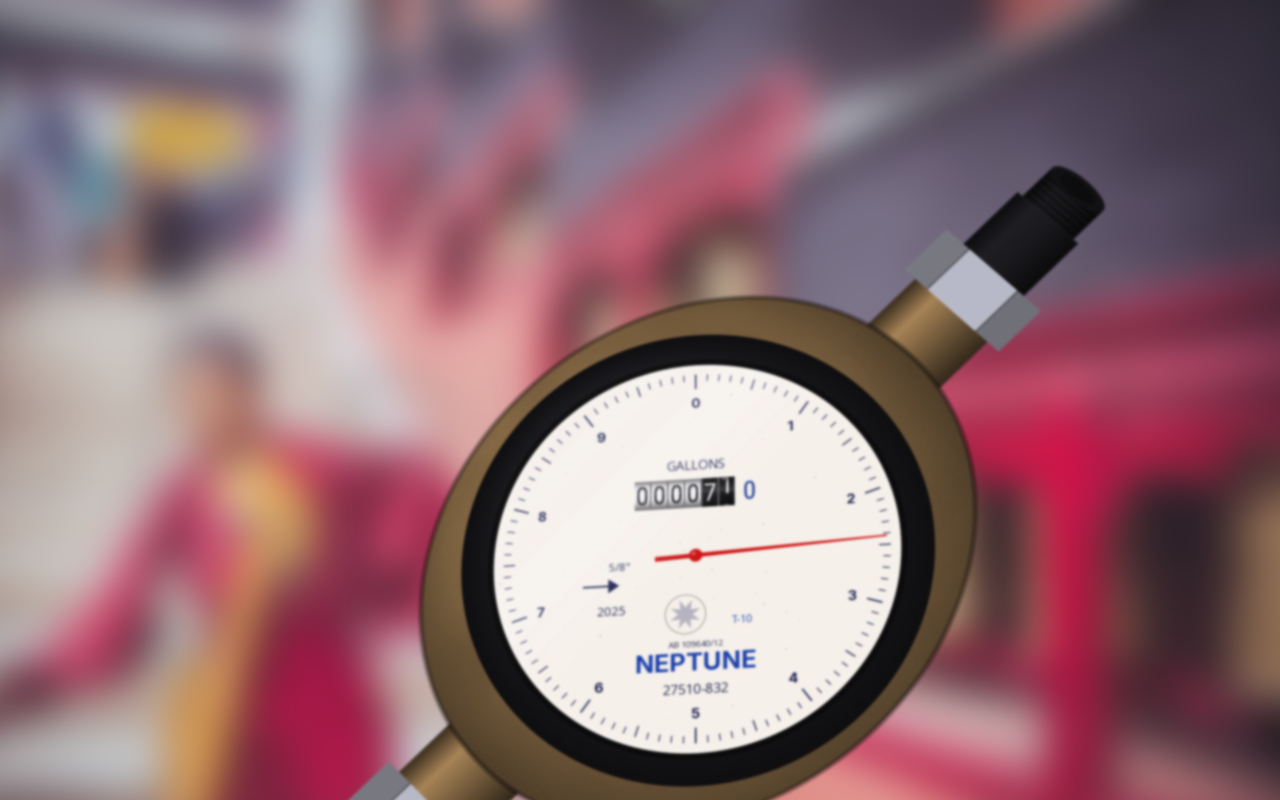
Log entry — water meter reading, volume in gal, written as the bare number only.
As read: 712.4
